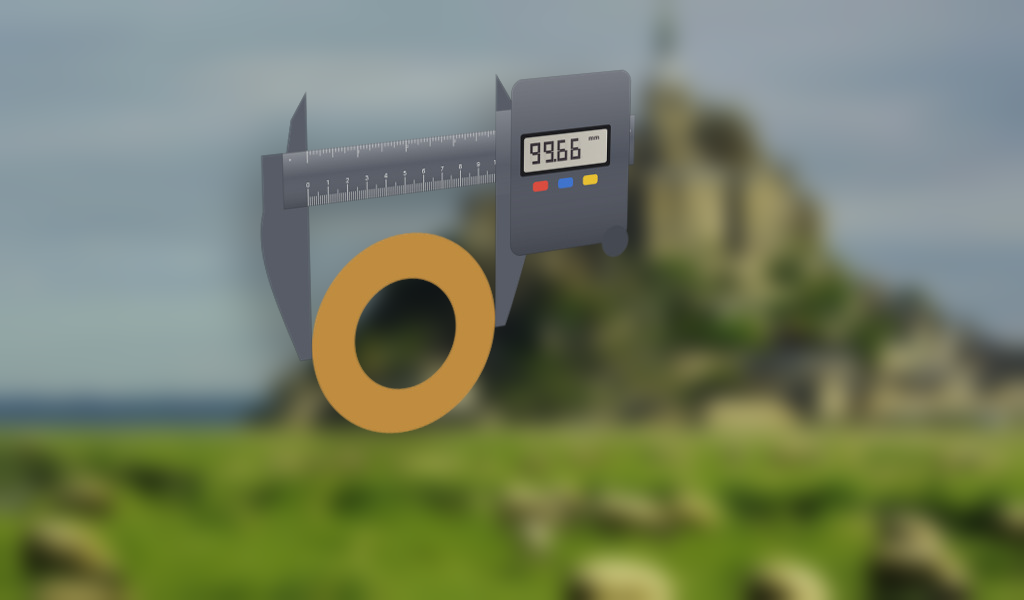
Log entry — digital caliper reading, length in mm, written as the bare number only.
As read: 99.66
